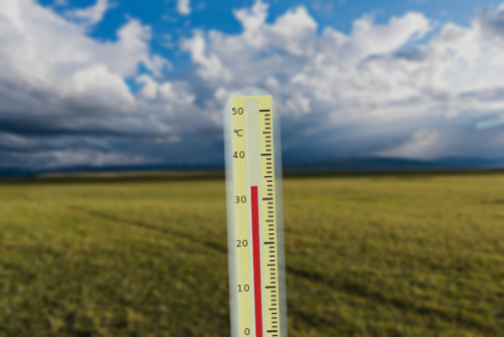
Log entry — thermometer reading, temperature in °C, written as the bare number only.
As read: 33
